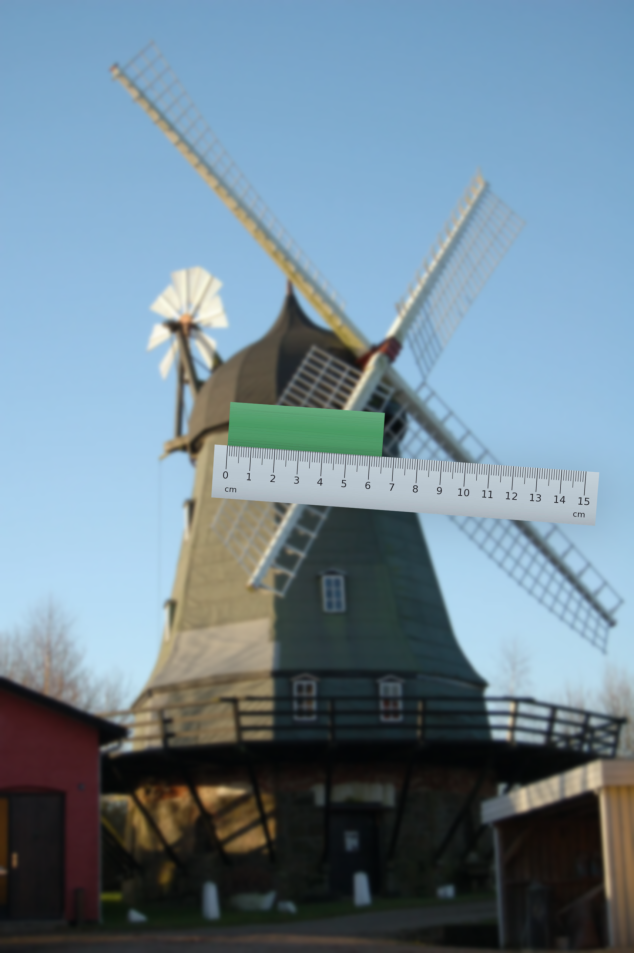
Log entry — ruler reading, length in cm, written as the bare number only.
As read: 6.5
